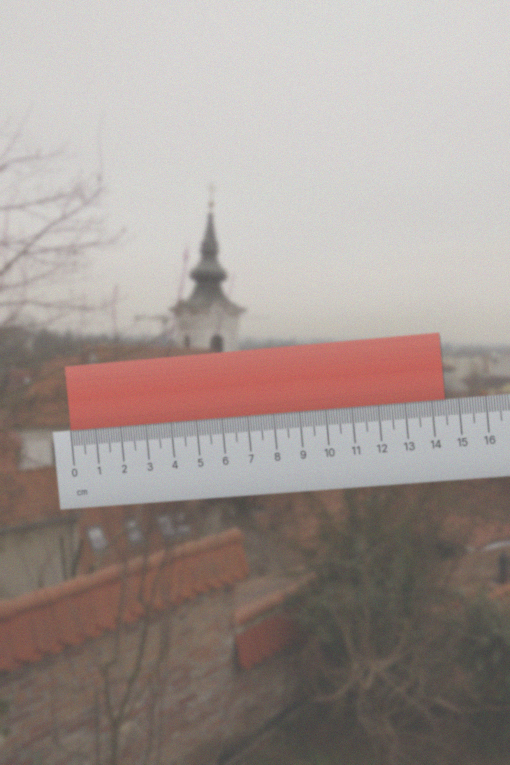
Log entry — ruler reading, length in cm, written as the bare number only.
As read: 14.5
